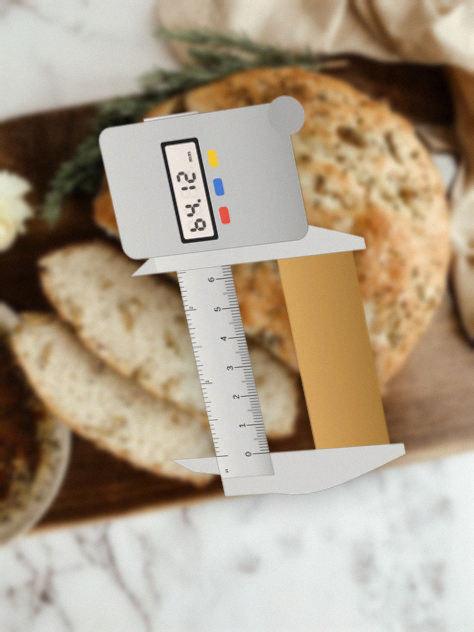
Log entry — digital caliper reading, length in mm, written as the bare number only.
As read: 64.12
